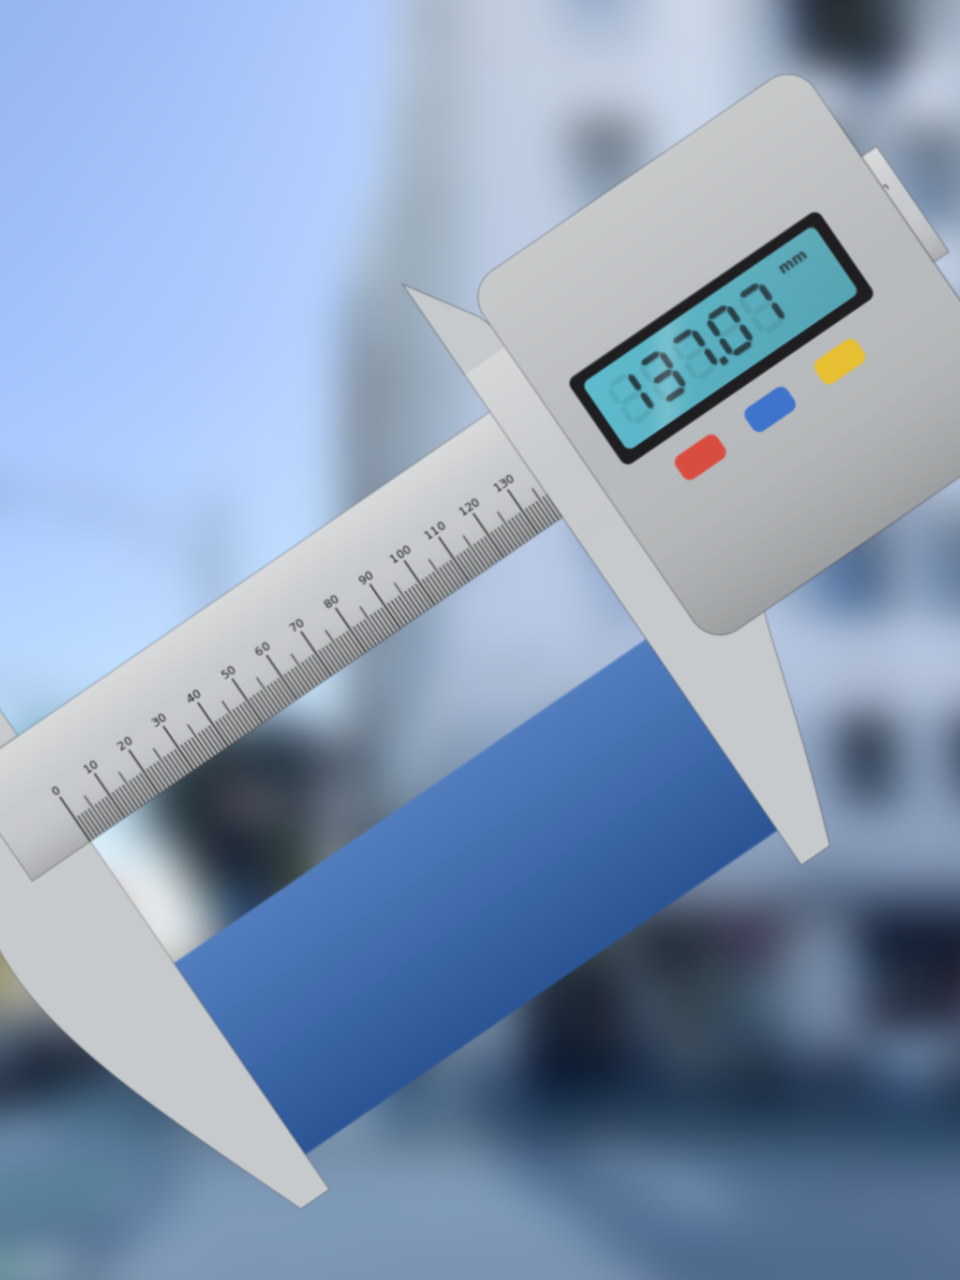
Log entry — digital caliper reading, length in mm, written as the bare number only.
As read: 137.07
